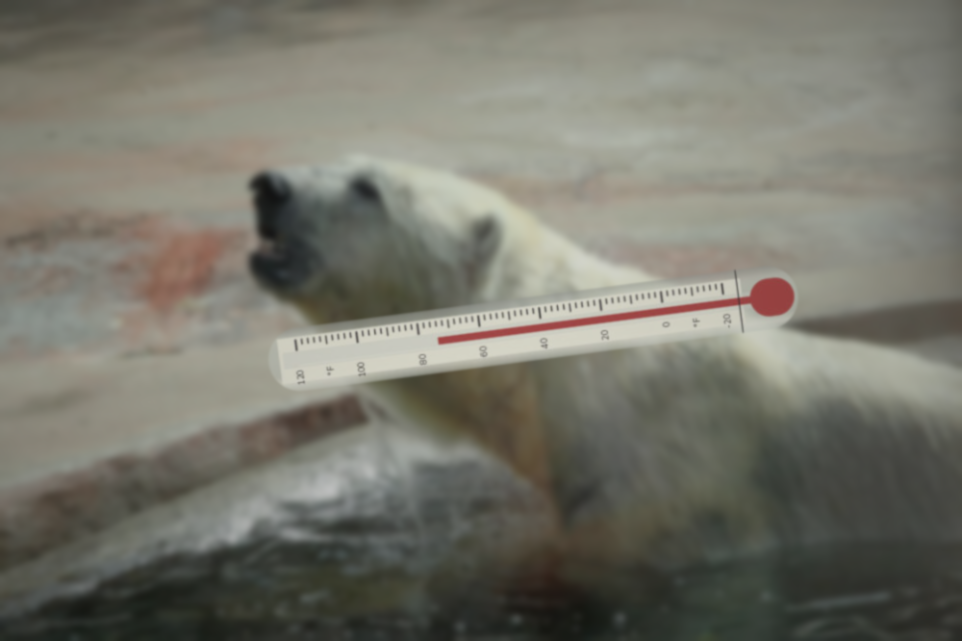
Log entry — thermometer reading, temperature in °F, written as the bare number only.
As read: 74
